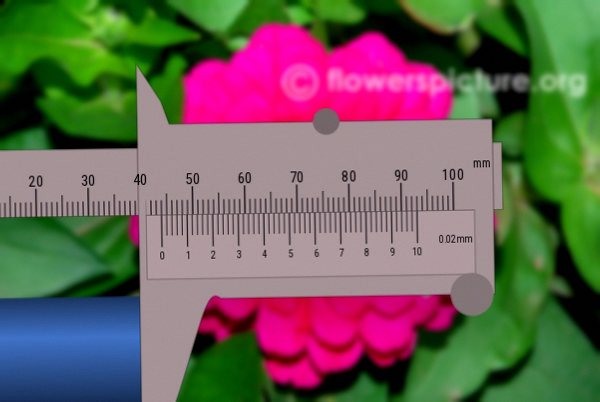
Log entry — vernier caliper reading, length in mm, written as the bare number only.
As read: 44.0
